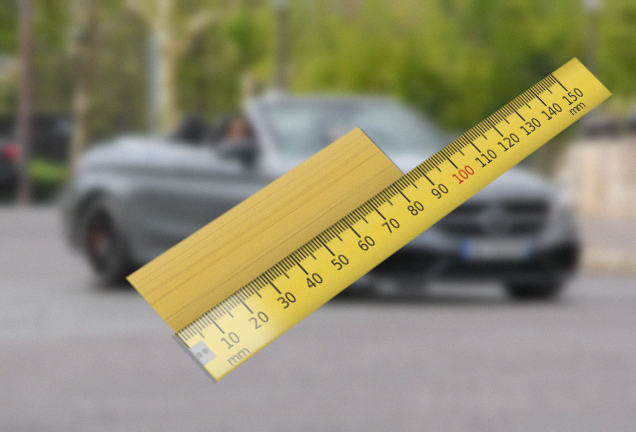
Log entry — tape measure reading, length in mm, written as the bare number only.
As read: 85
